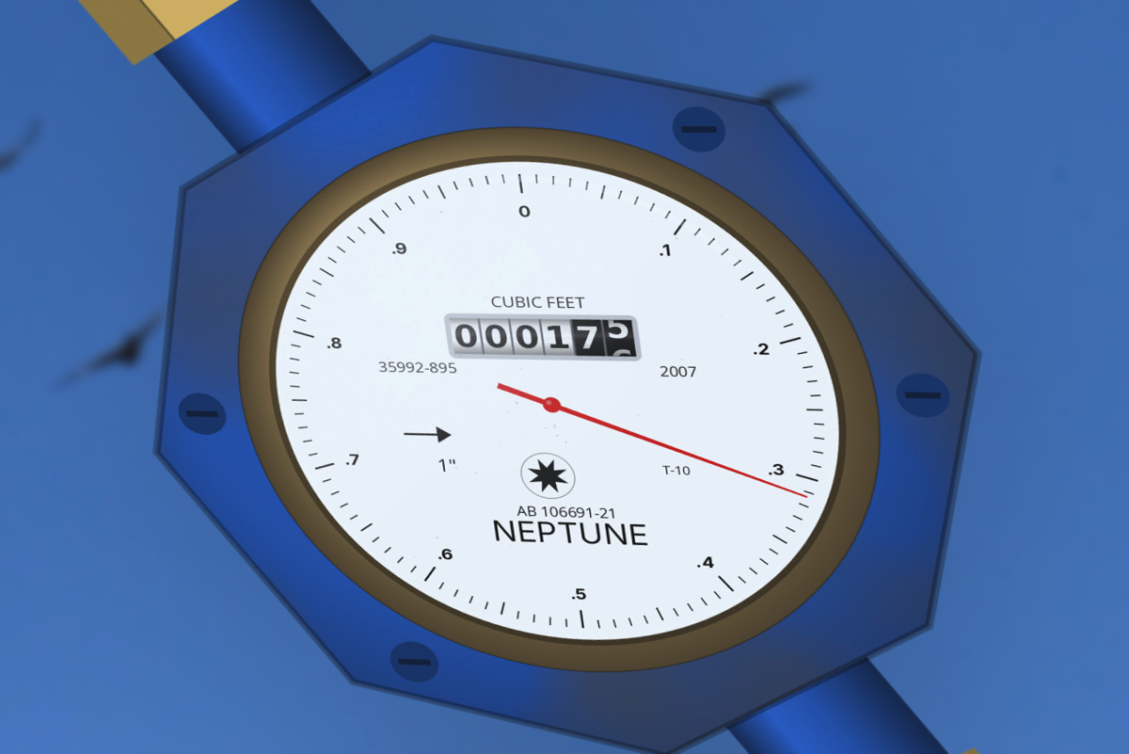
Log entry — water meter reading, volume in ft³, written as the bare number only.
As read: 175.31
